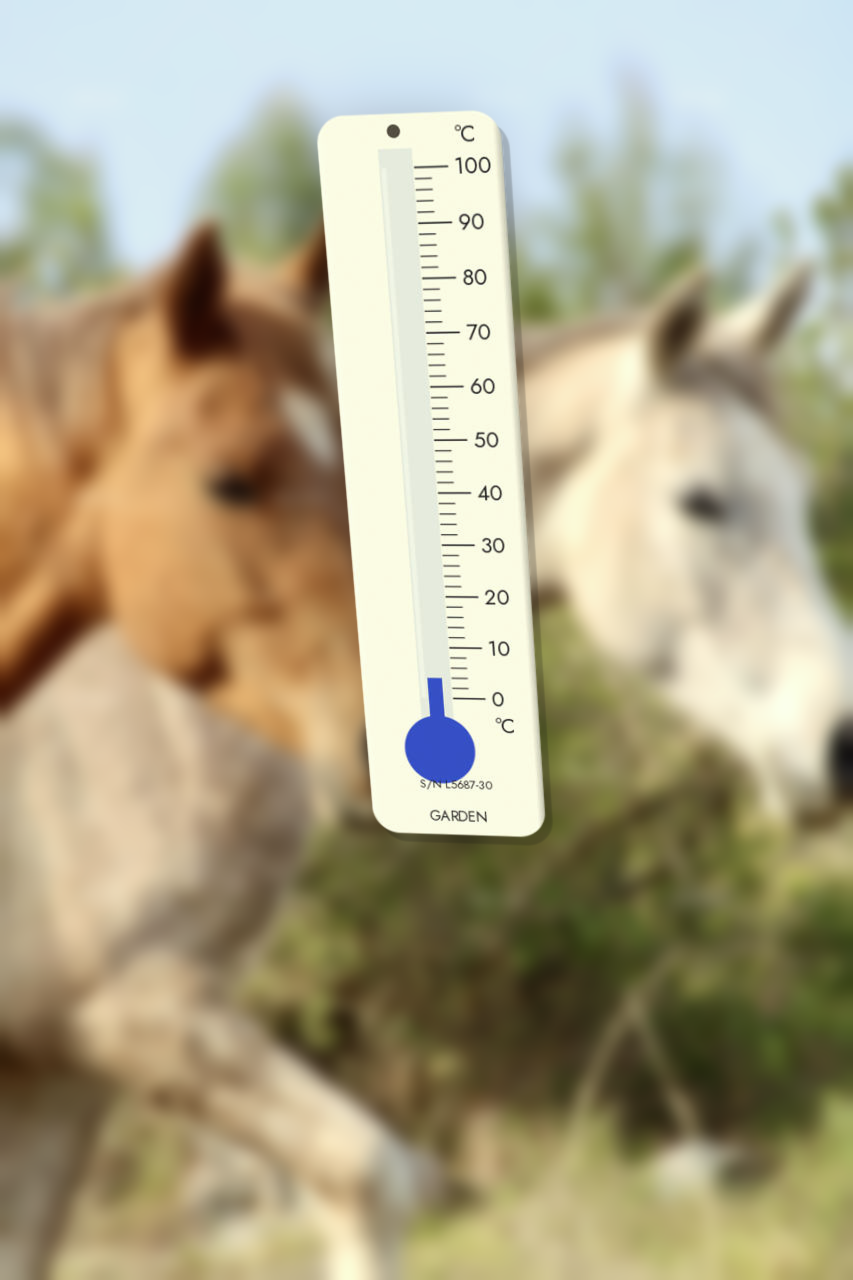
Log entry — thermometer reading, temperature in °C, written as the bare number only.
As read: 4
